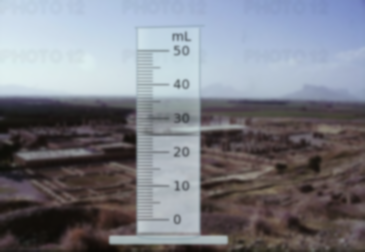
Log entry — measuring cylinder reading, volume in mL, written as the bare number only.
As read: 25
